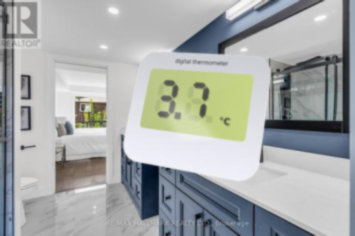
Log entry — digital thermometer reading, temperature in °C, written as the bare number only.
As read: 3.7
